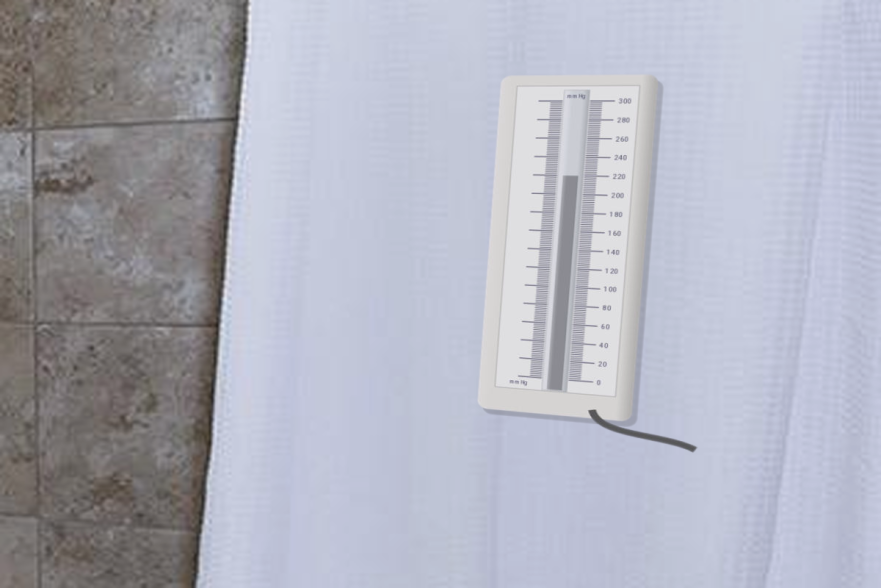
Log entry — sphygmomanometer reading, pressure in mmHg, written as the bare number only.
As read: 220
